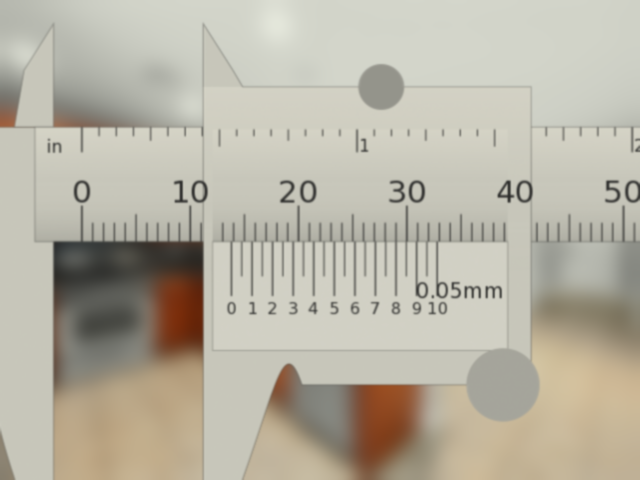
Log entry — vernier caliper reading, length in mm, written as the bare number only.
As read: 13.8
